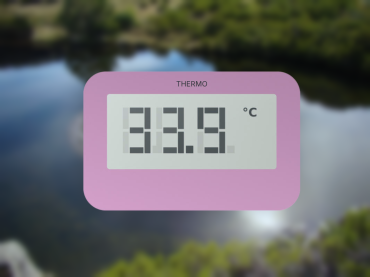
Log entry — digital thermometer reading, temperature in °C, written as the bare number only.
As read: 33.9
